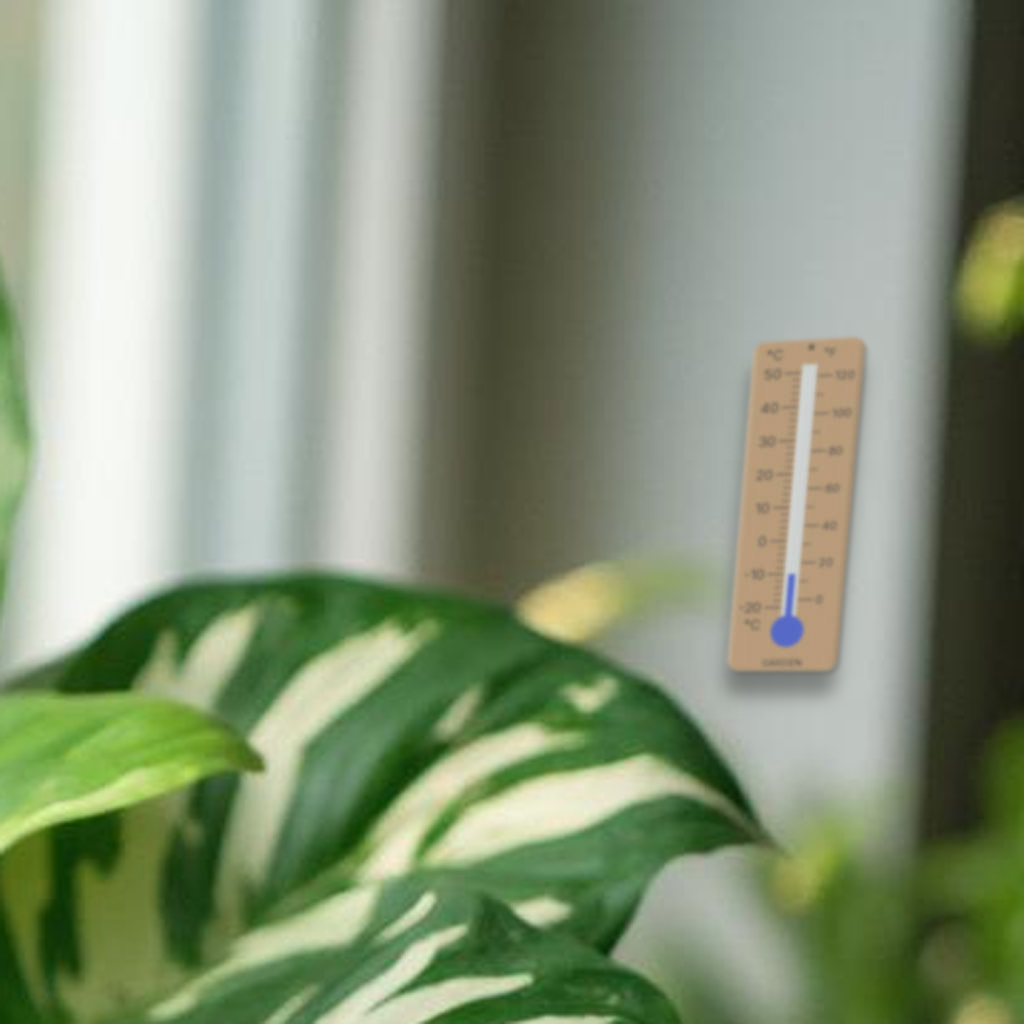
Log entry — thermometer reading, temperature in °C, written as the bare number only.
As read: -10
